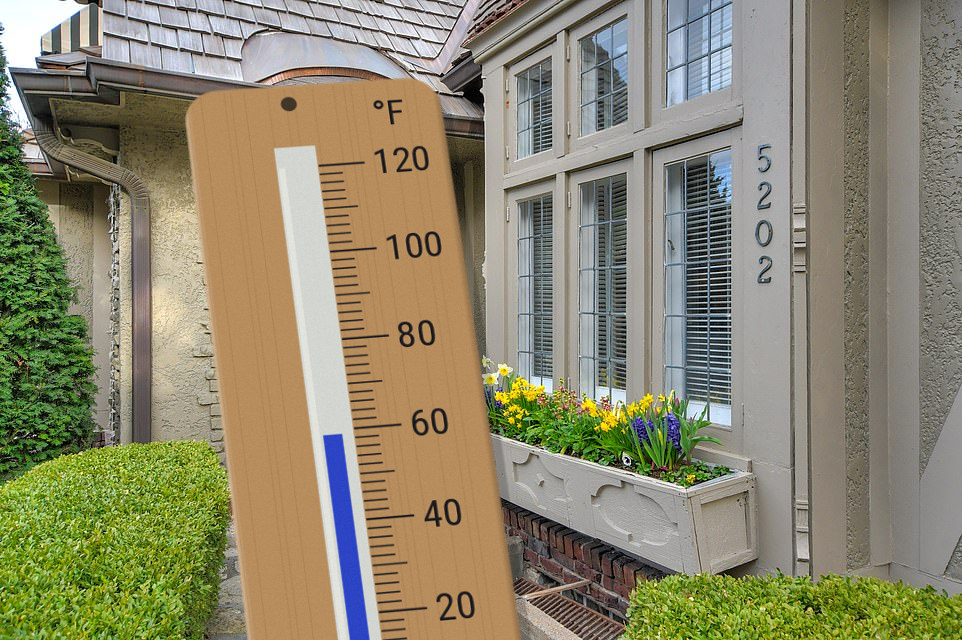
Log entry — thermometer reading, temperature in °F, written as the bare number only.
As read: 59
